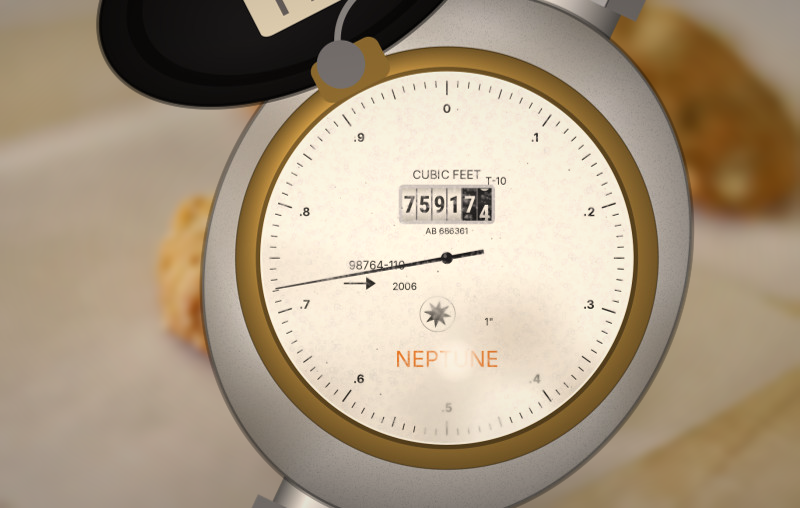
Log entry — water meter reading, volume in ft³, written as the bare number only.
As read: 759173.72
